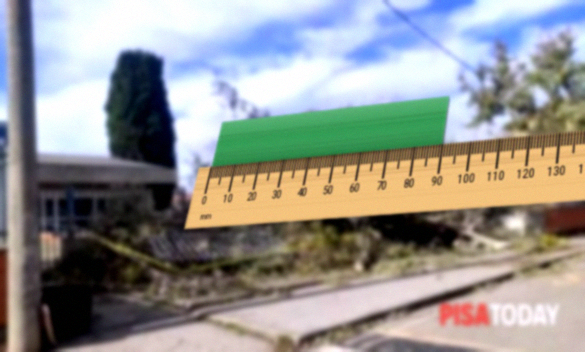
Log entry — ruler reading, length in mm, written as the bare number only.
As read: 90
